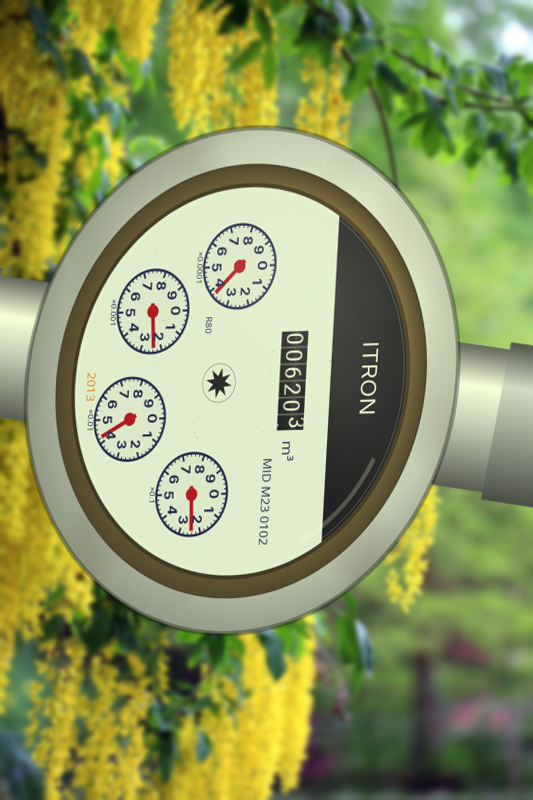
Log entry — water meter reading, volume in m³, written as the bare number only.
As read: 6203.2423
